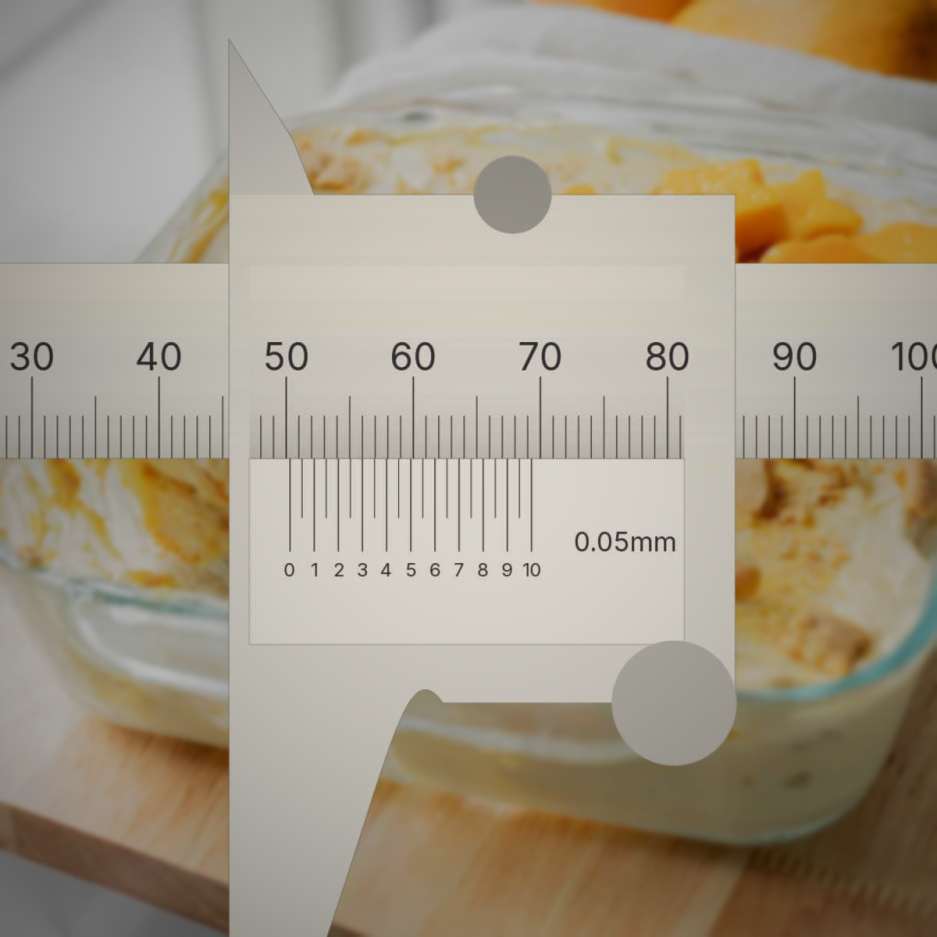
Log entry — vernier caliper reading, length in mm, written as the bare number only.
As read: 50.3
